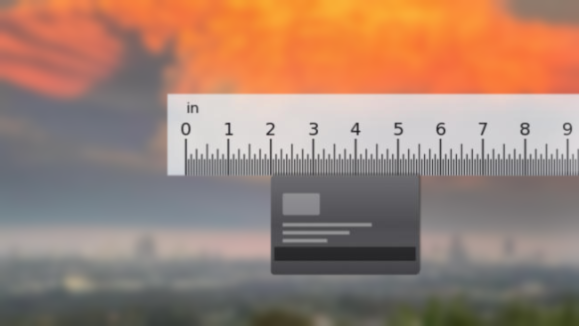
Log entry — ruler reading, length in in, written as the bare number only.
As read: 3.5
